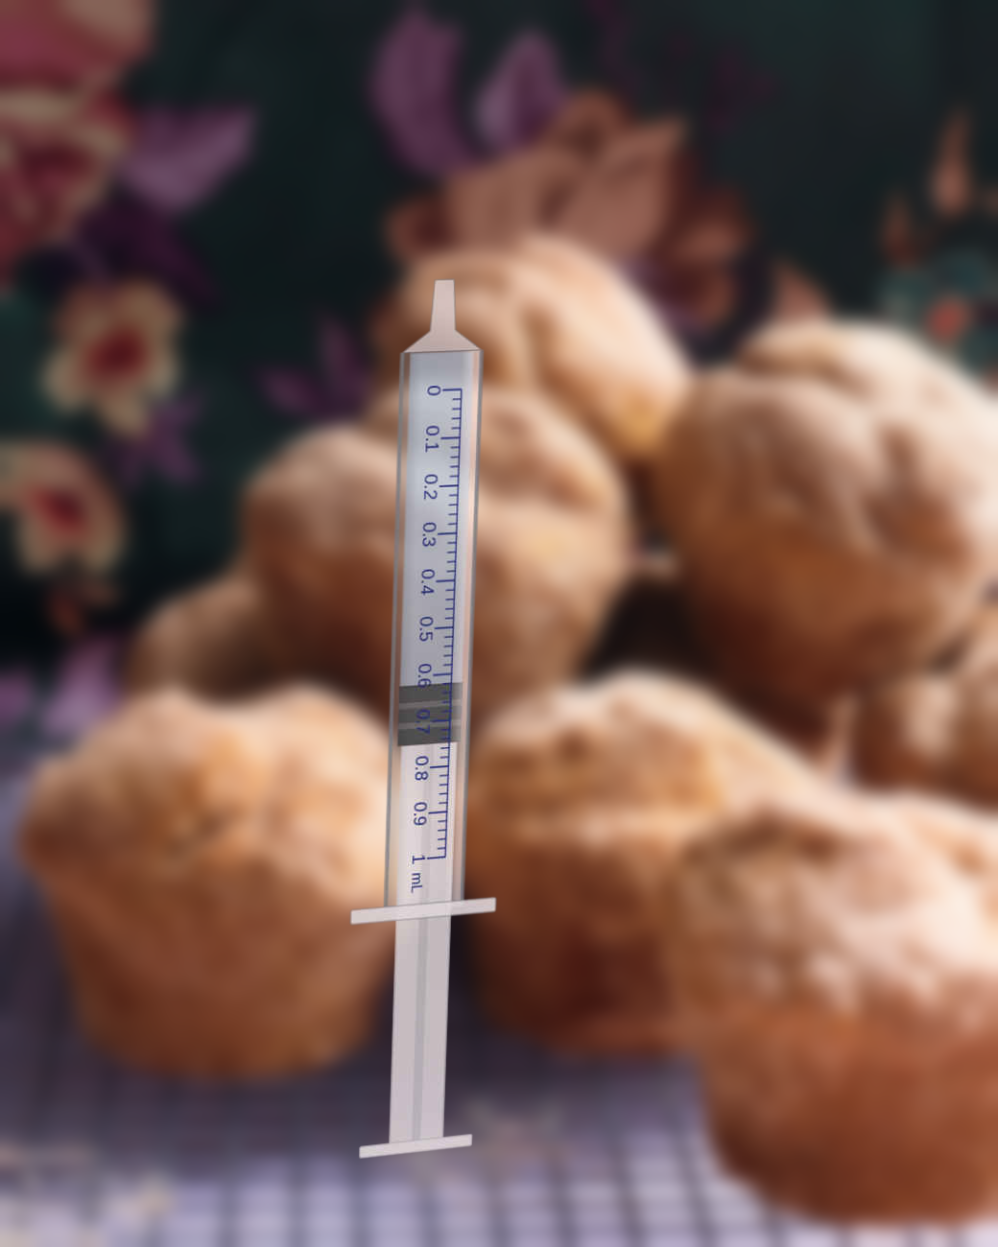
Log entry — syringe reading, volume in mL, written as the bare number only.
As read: 0.62
